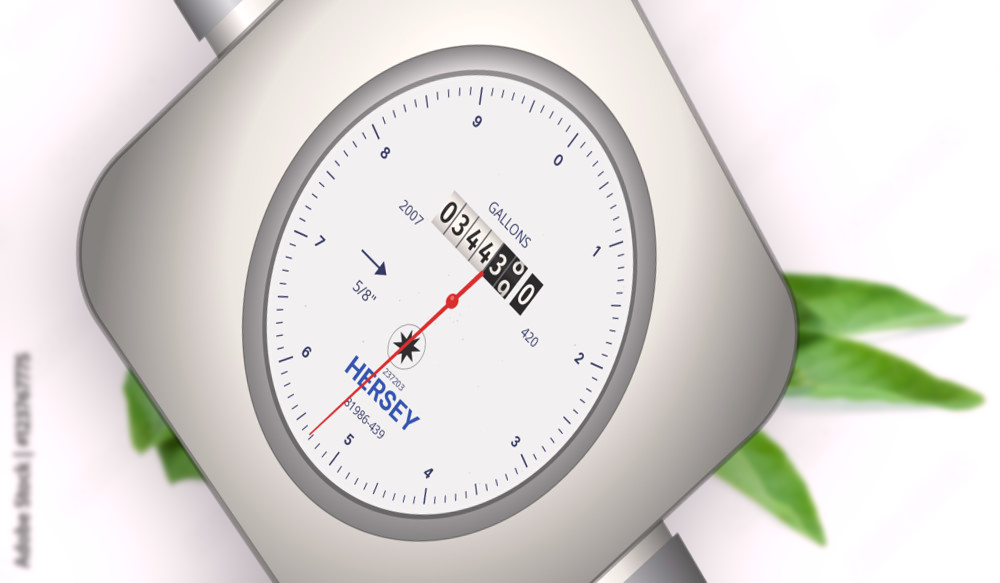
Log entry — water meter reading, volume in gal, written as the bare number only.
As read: 344385.3
